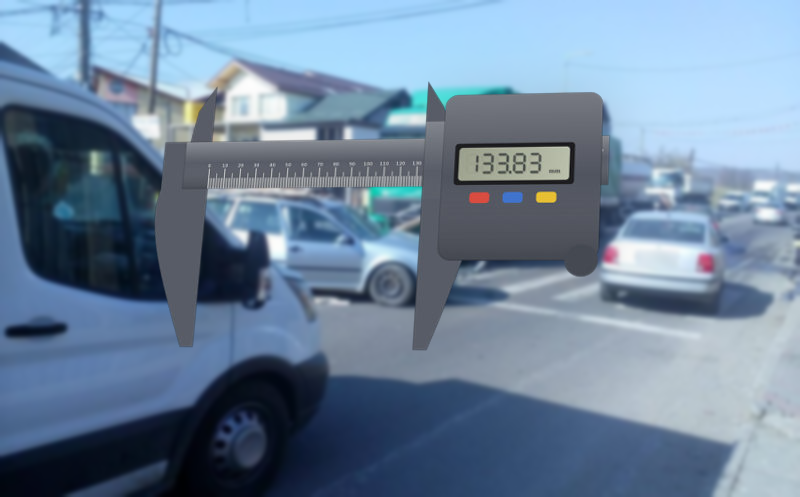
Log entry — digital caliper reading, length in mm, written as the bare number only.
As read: 133.83
